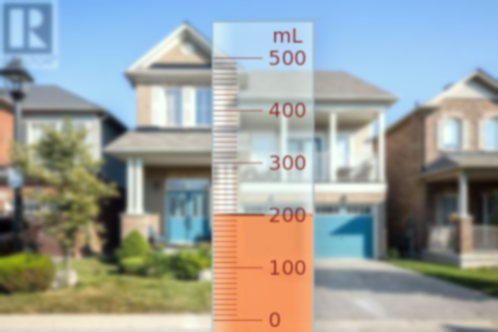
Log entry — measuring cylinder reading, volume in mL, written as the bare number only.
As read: 200
